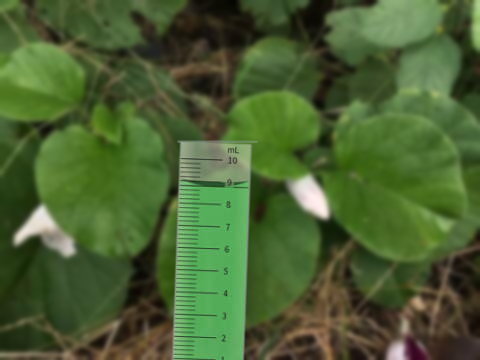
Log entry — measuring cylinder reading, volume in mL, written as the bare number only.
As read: 8.8
